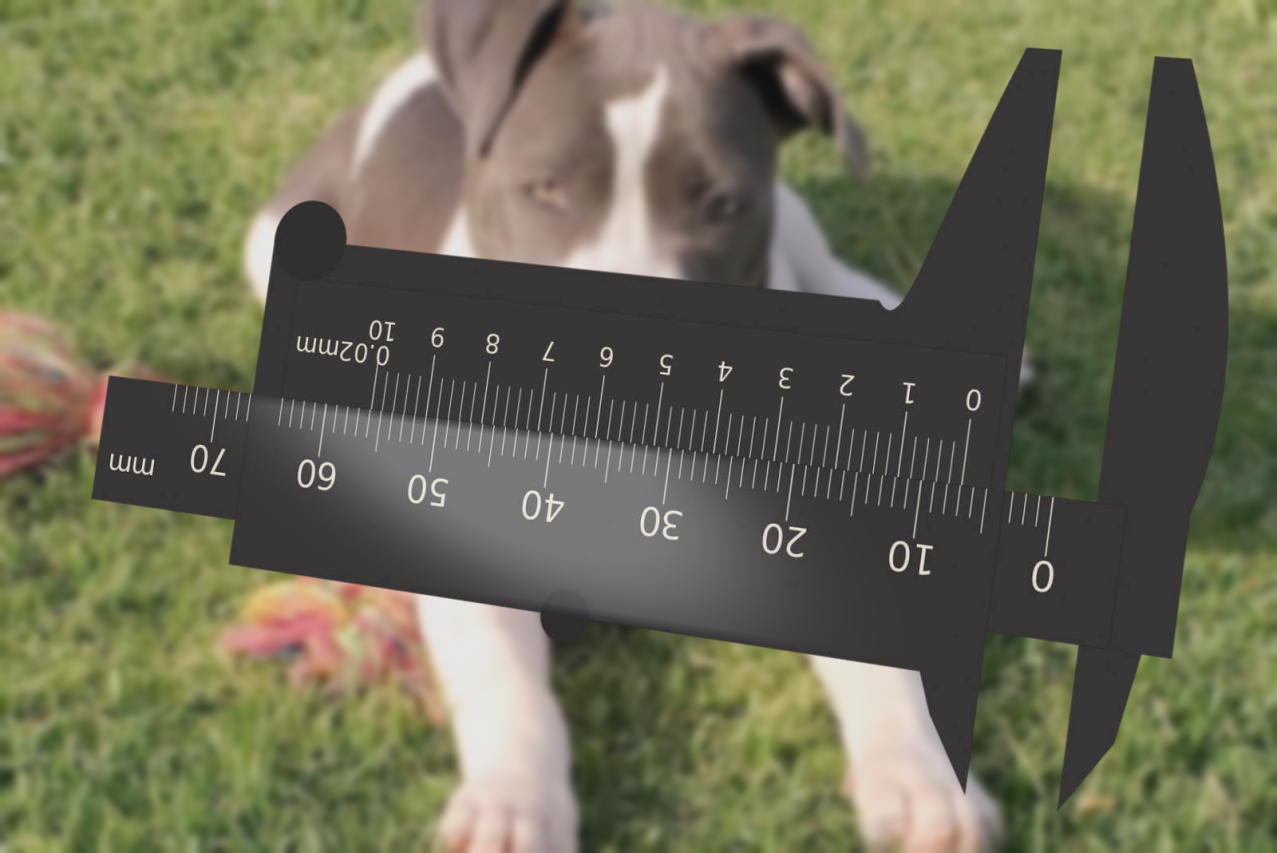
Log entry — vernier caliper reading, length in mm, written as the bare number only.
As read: 6.9
